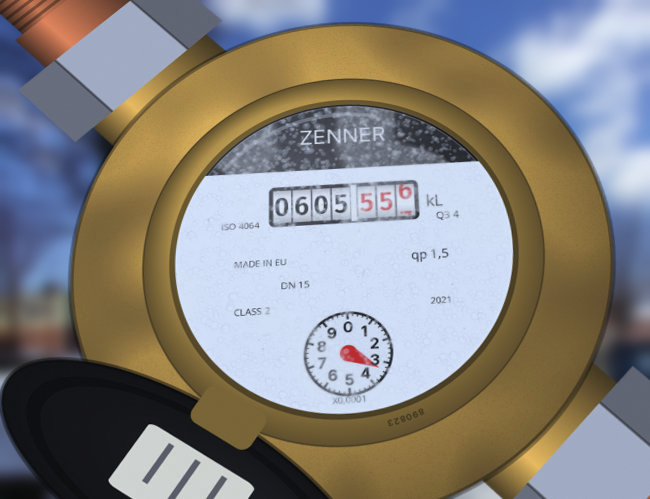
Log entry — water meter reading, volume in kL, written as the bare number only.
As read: 605.5563
